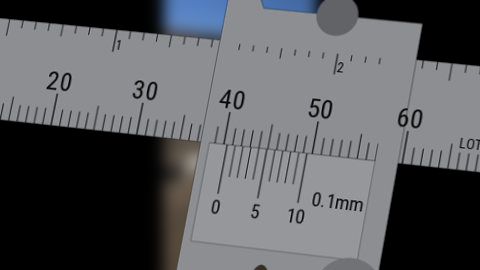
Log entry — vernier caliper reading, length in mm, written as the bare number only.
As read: 40.4
